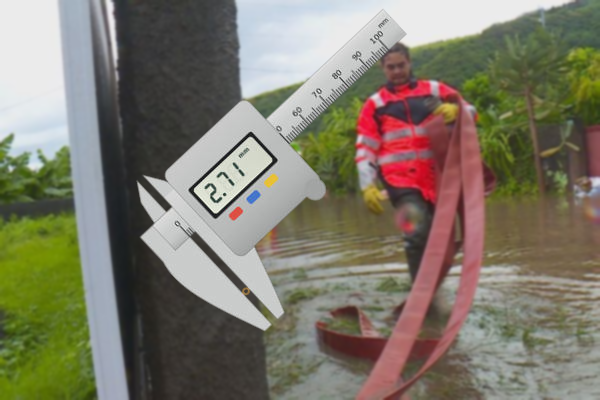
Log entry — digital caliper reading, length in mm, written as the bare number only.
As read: 2.71
